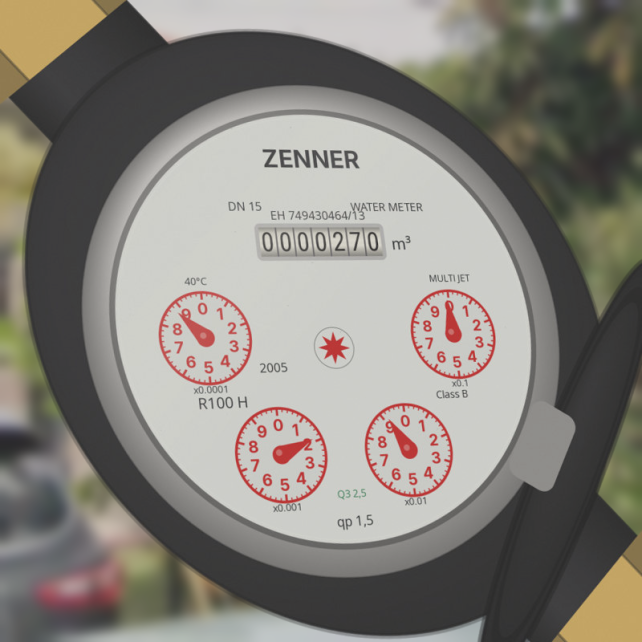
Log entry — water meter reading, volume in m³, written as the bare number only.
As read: 269.9918
